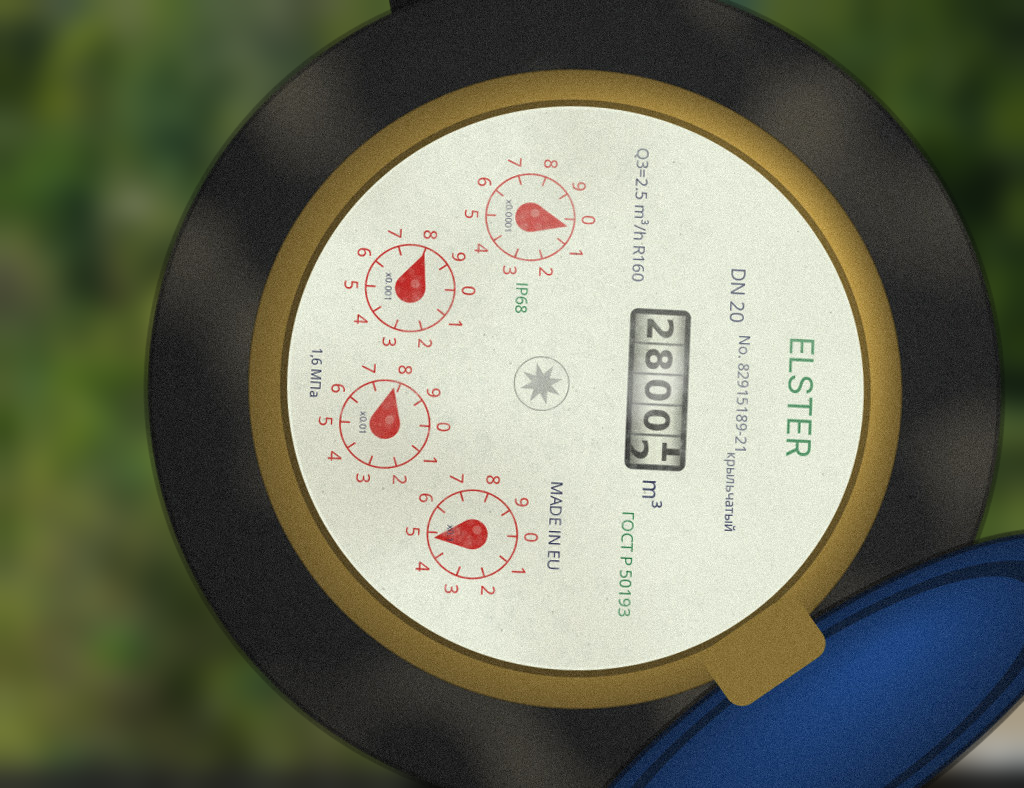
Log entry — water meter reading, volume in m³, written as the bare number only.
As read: 28001.4780
